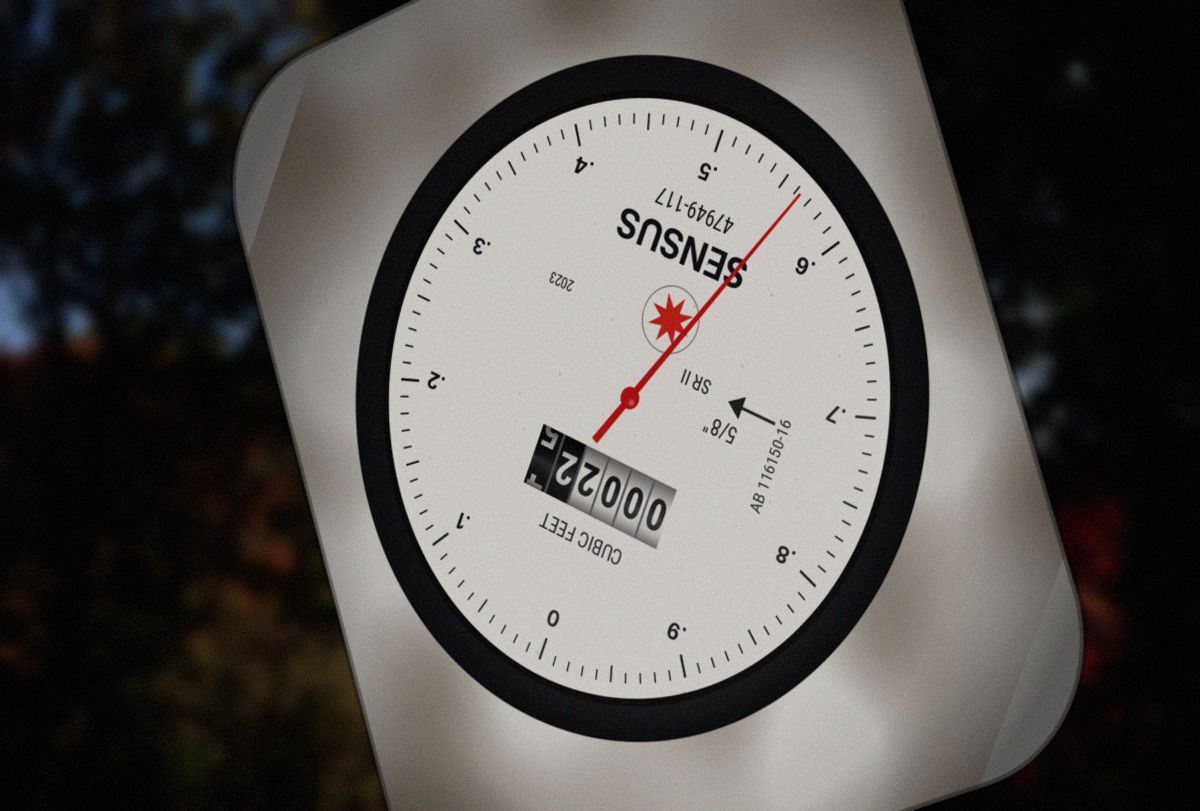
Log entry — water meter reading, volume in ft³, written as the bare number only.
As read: 224.56
